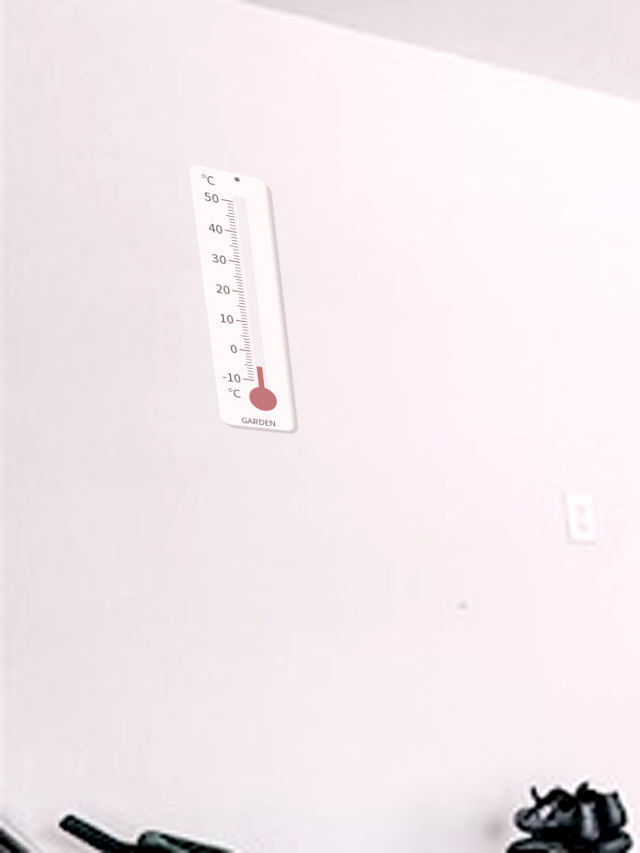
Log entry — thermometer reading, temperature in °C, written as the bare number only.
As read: -5
